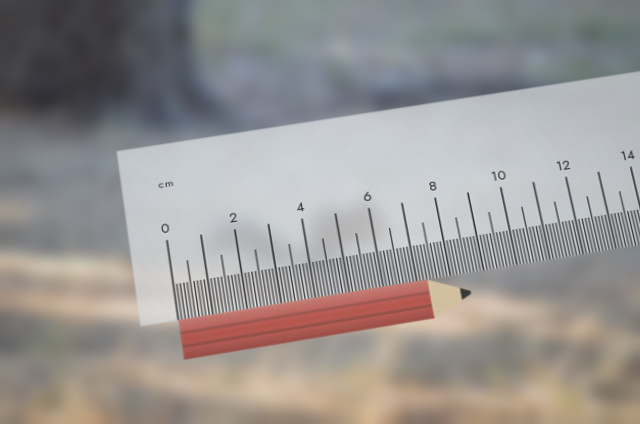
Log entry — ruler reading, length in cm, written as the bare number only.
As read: 8.5
